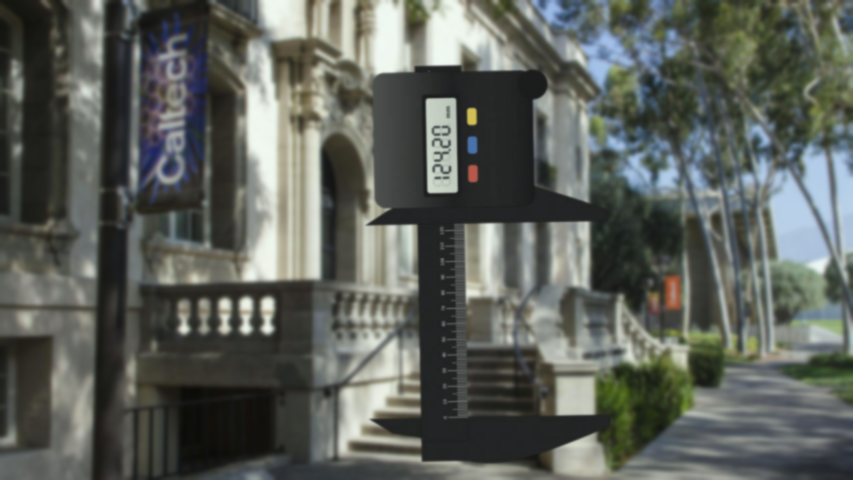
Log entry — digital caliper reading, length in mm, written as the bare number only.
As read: 124.20
